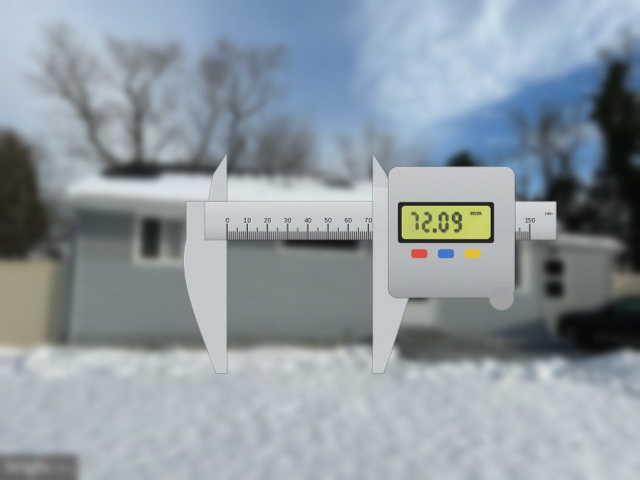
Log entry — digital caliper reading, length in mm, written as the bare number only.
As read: 72.09
